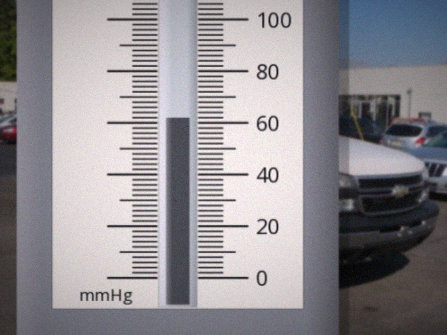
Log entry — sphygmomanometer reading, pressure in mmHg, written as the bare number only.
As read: 62
